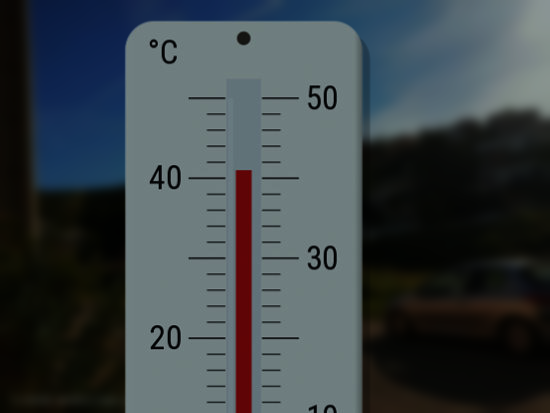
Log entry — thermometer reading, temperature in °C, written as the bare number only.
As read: 41
